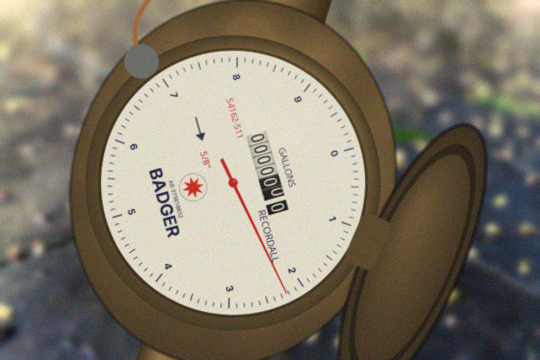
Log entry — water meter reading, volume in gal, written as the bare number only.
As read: 2.2
